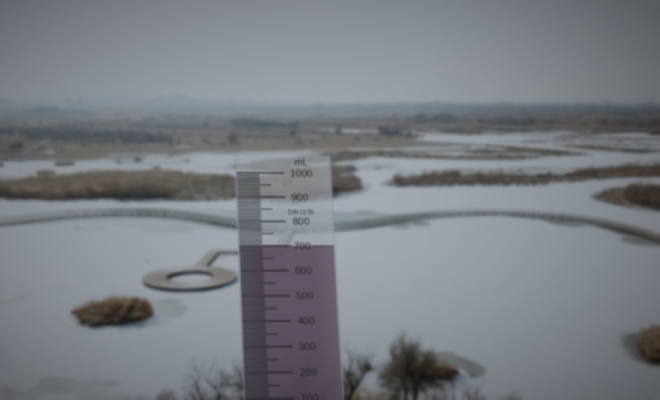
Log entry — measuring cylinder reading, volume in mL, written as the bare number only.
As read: 700
